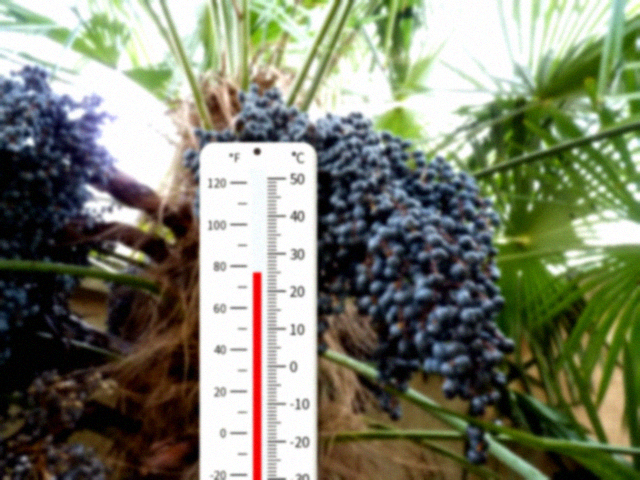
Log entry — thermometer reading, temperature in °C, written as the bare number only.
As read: 25
